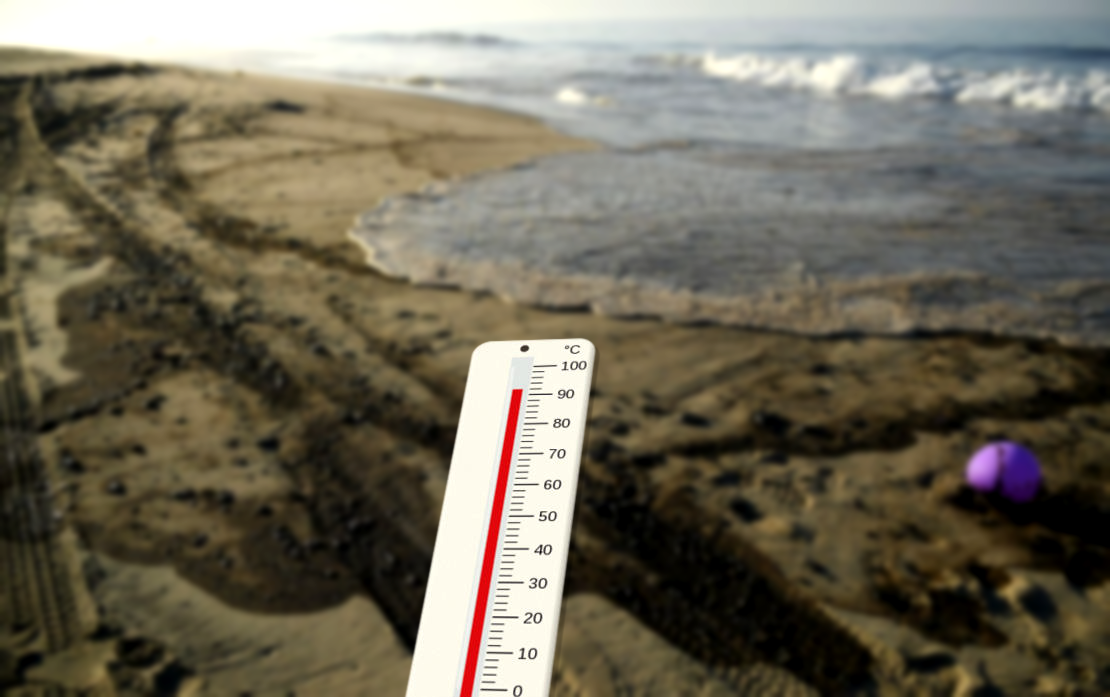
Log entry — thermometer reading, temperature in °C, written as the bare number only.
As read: 92
